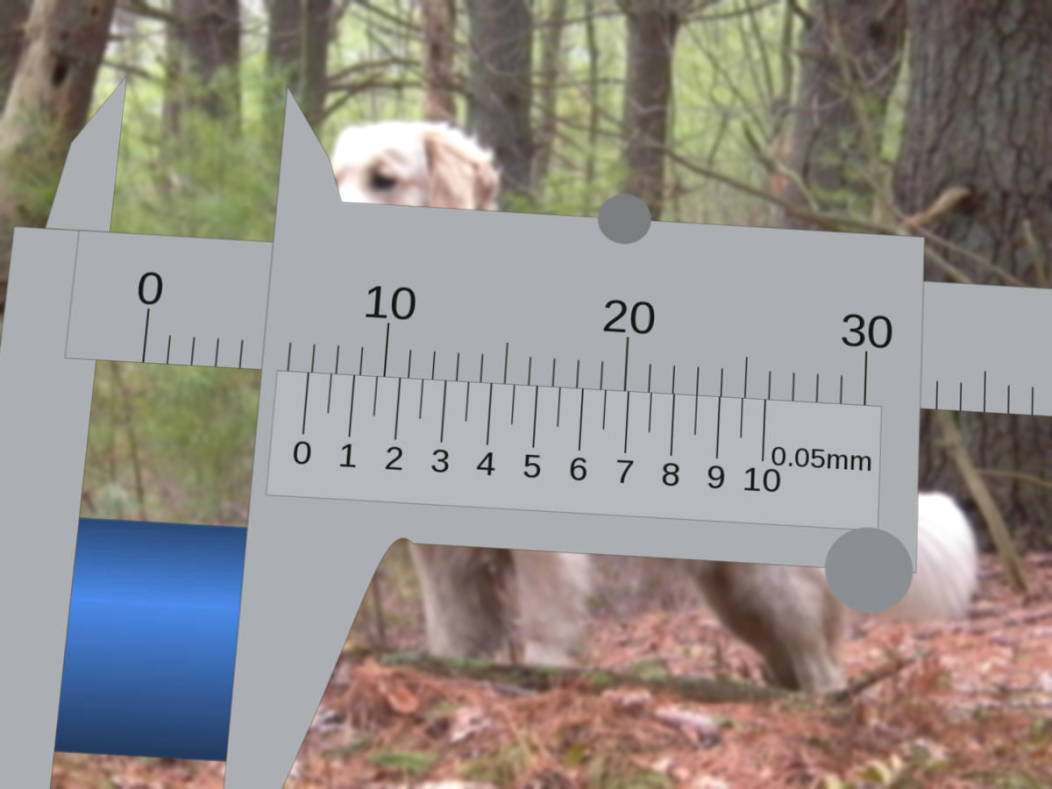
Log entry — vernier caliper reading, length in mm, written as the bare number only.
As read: 6.85
